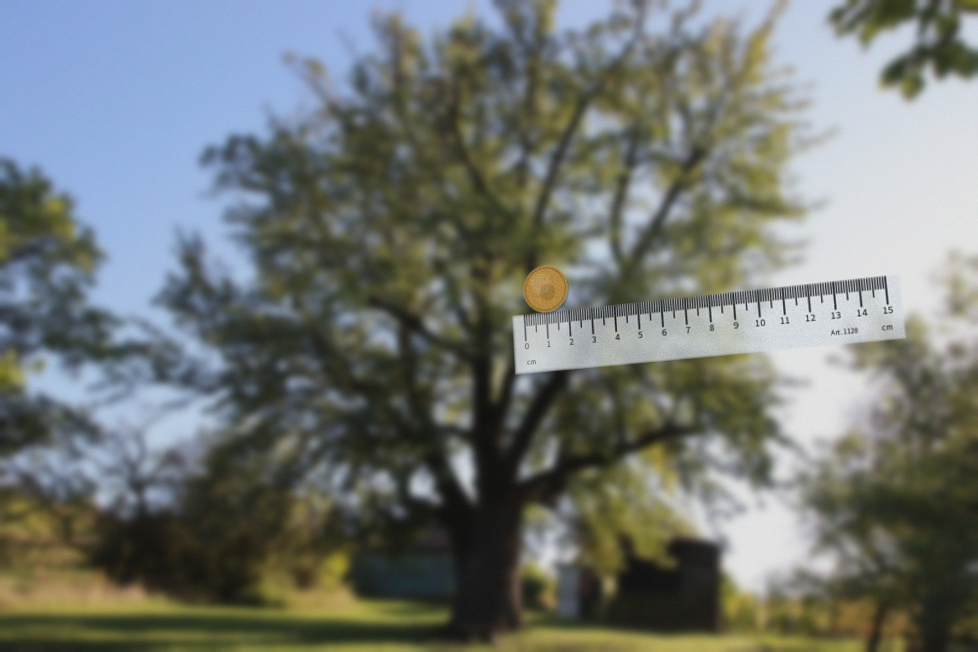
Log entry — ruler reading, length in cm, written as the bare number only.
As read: 2
